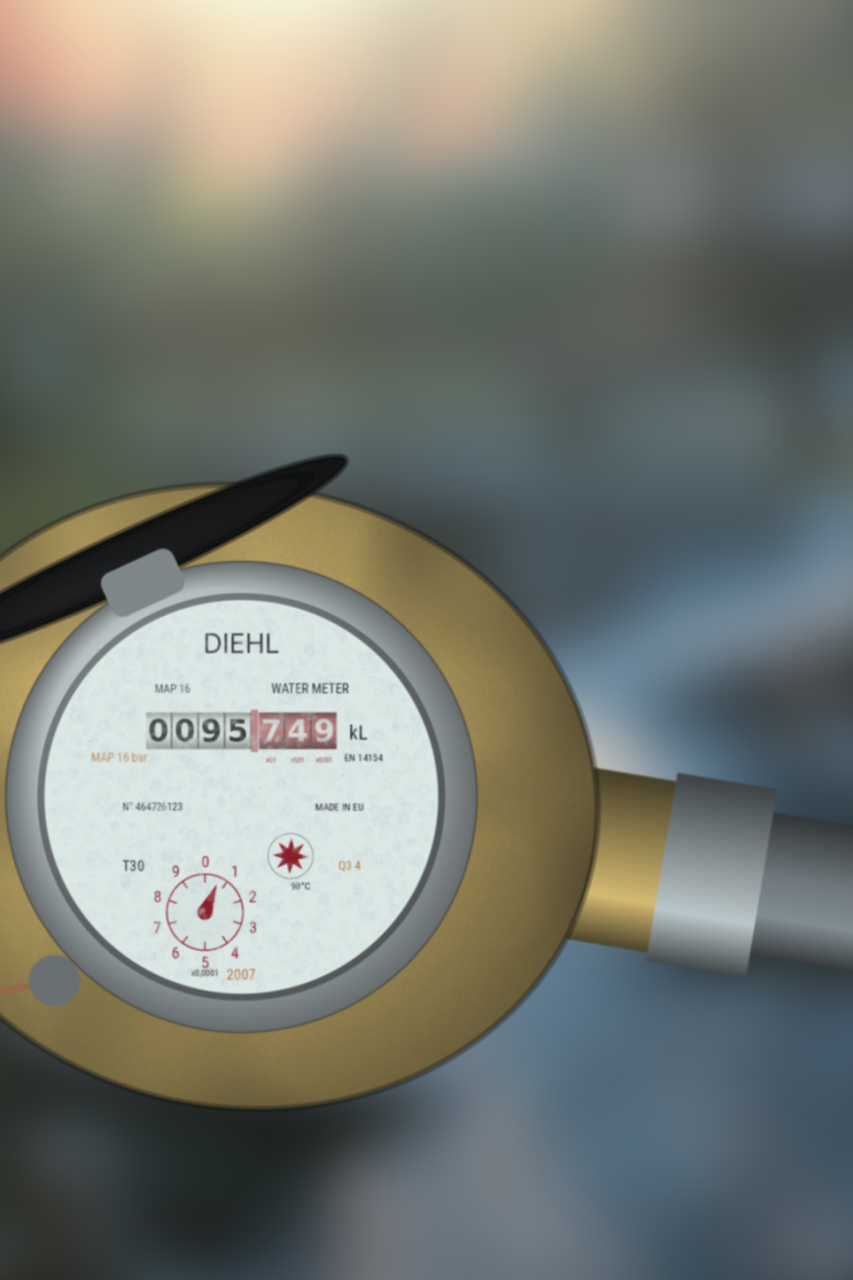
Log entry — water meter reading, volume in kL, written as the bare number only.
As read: 95.7490
